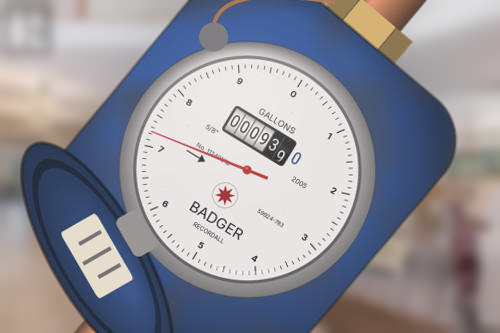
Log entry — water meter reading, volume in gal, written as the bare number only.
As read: 9387.2
